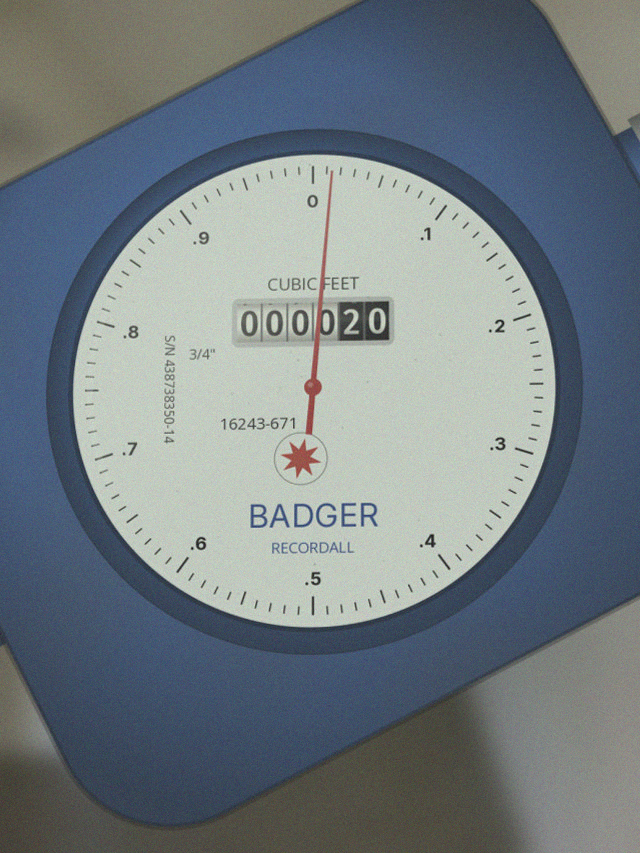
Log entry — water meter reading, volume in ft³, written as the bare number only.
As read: 20.01
